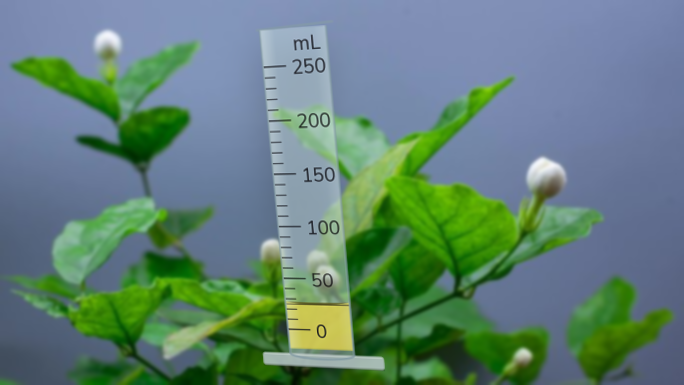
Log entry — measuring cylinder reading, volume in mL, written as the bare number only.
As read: 25
